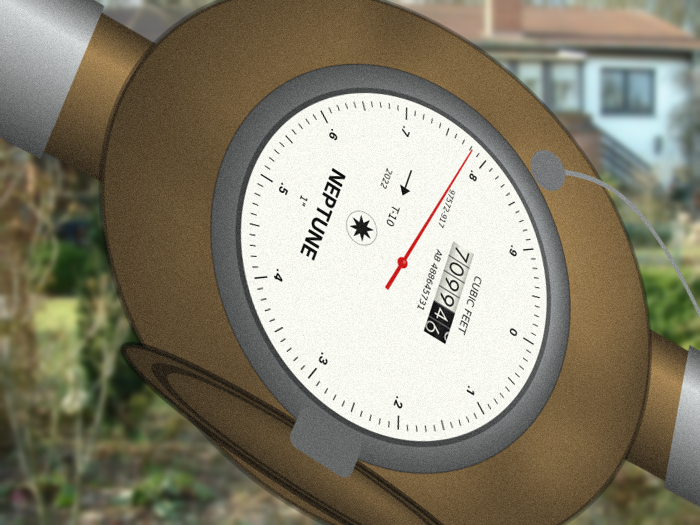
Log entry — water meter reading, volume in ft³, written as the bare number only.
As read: 709945.78
